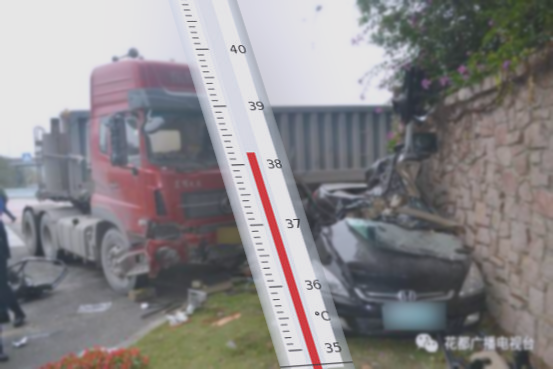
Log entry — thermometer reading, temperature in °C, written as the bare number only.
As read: 38.2
